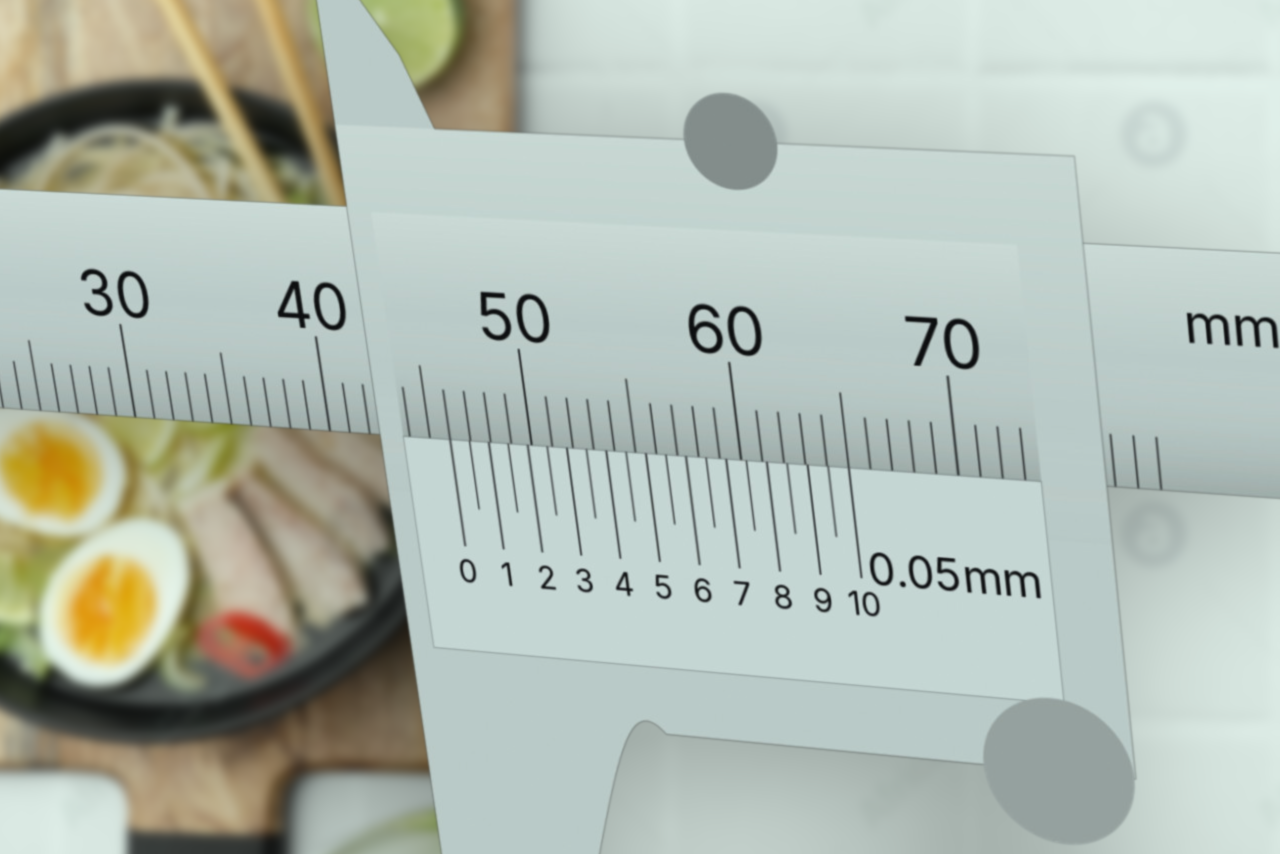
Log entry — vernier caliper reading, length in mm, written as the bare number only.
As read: 46.0
